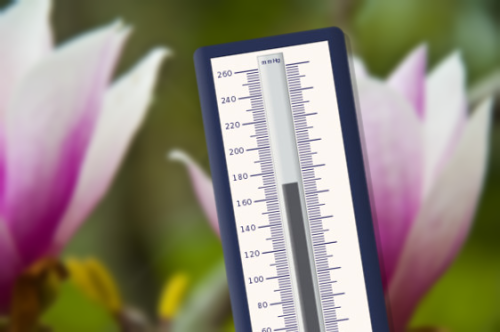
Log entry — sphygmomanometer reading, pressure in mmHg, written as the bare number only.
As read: 170
